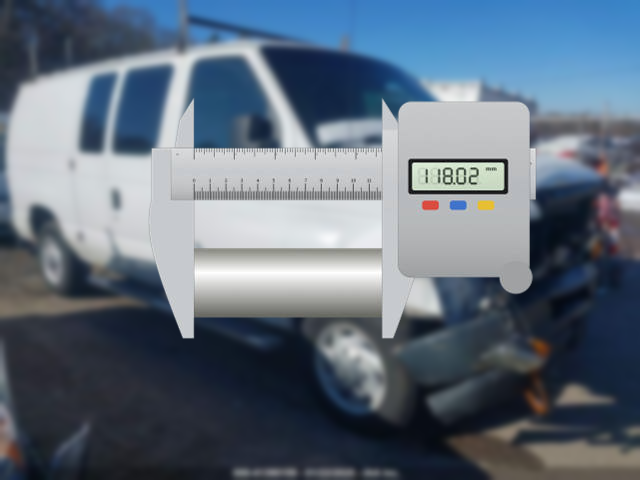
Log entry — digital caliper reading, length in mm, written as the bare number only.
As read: 118.02
